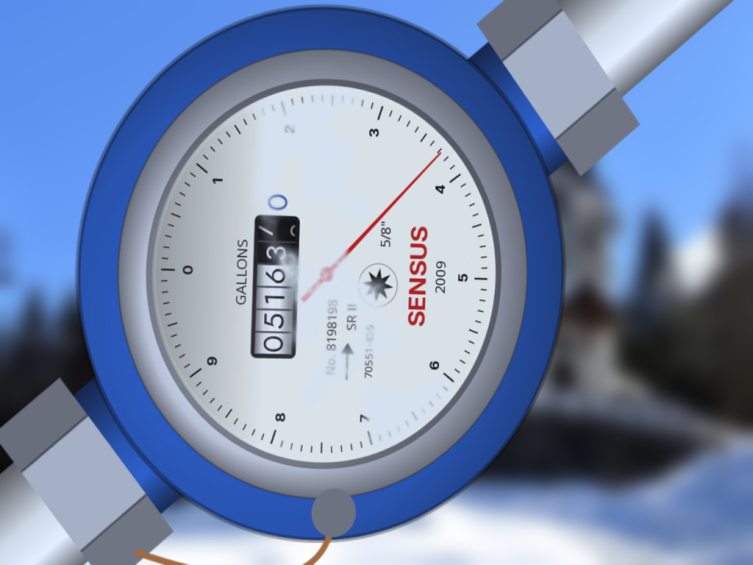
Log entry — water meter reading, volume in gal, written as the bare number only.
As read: 516373.7
